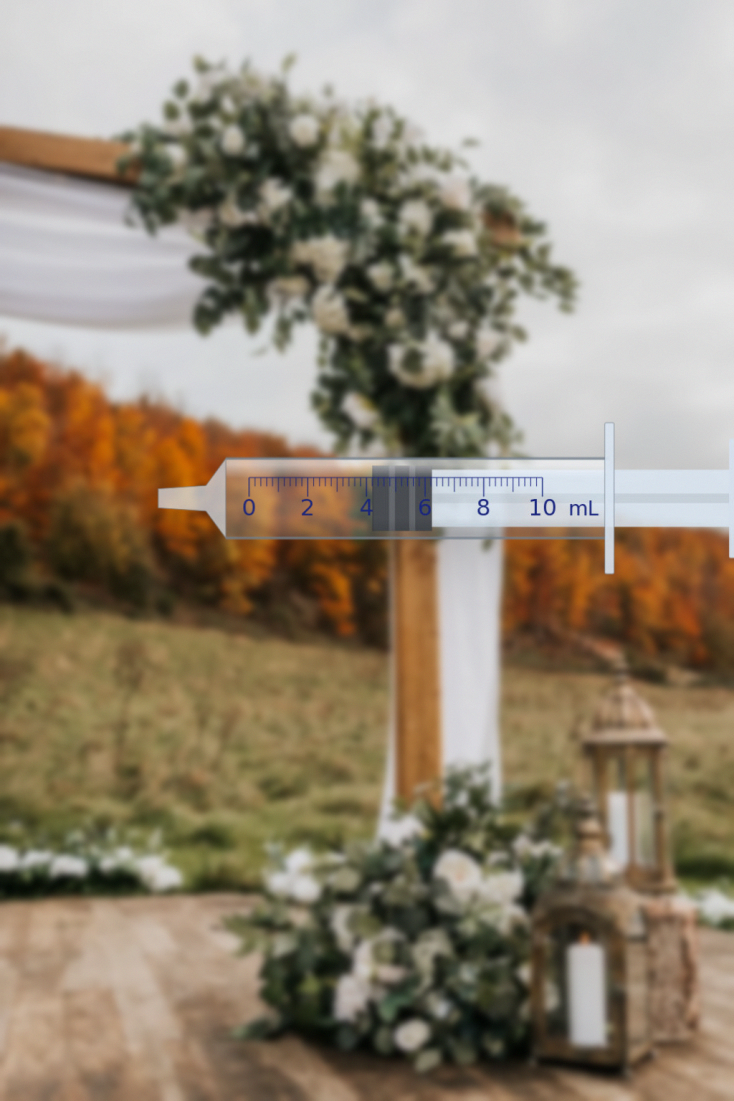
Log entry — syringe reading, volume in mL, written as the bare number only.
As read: 4.2
